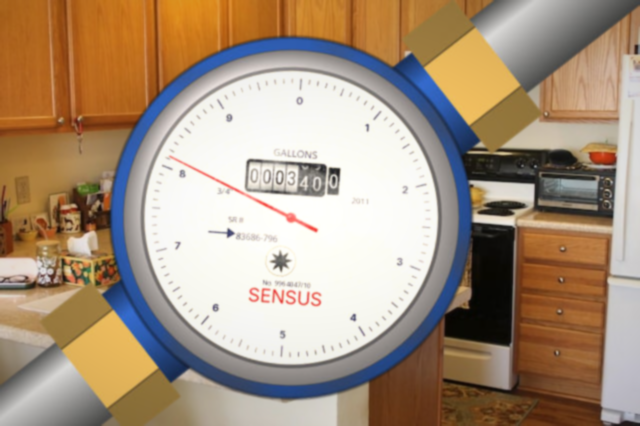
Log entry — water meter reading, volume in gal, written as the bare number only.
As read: 3398.1
